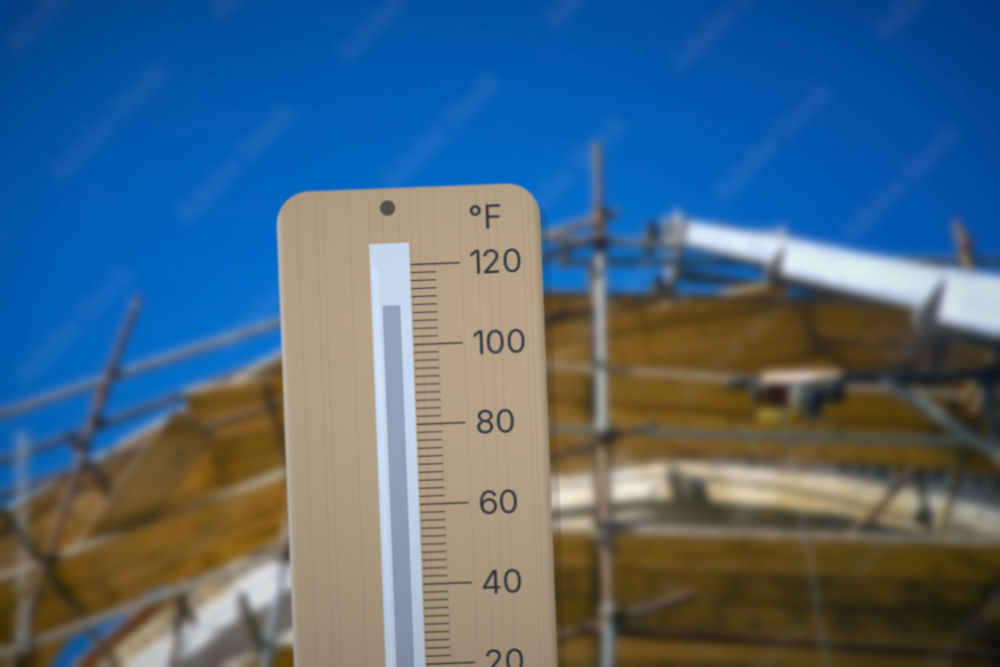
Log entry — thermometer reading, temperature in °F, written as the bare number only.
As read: 110
